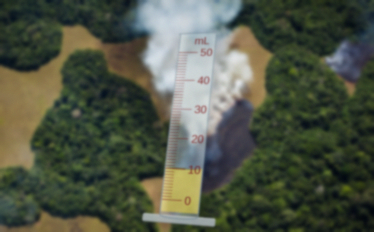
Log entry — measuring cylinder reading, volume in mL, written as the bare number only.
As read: 10
